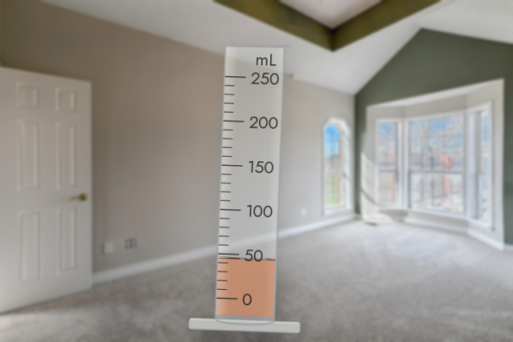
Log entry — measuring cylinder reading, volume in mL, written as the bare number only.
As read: 45
